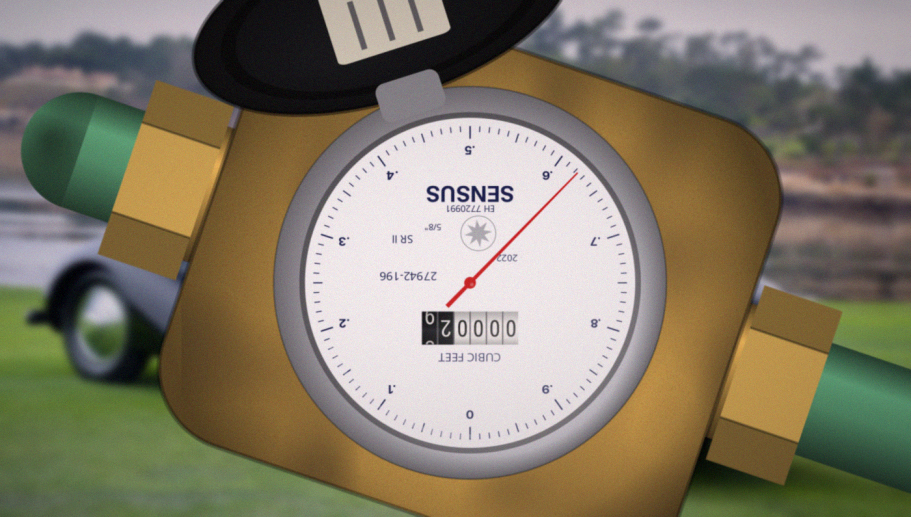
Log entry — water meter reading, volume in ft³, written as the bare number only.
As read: 28.62
